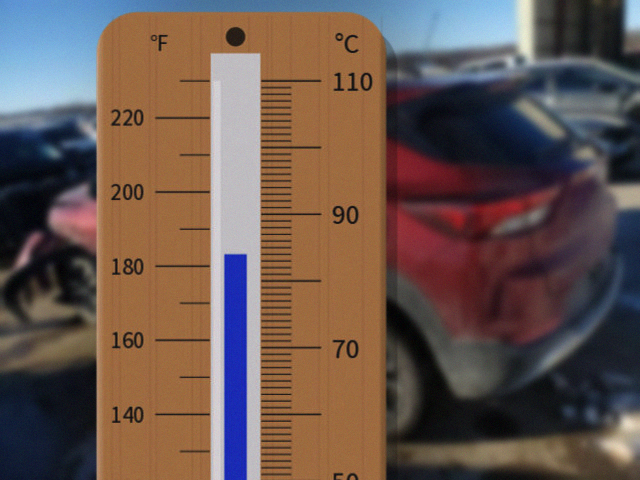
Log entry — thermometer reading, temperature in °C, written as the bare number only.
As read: 84
